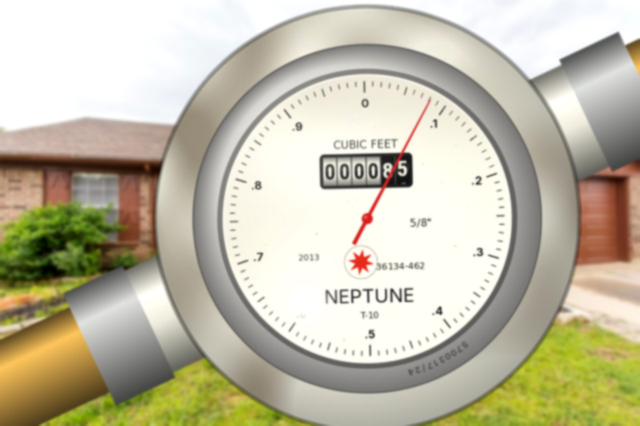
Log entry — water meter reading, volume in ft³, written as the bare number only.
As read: 85.08
